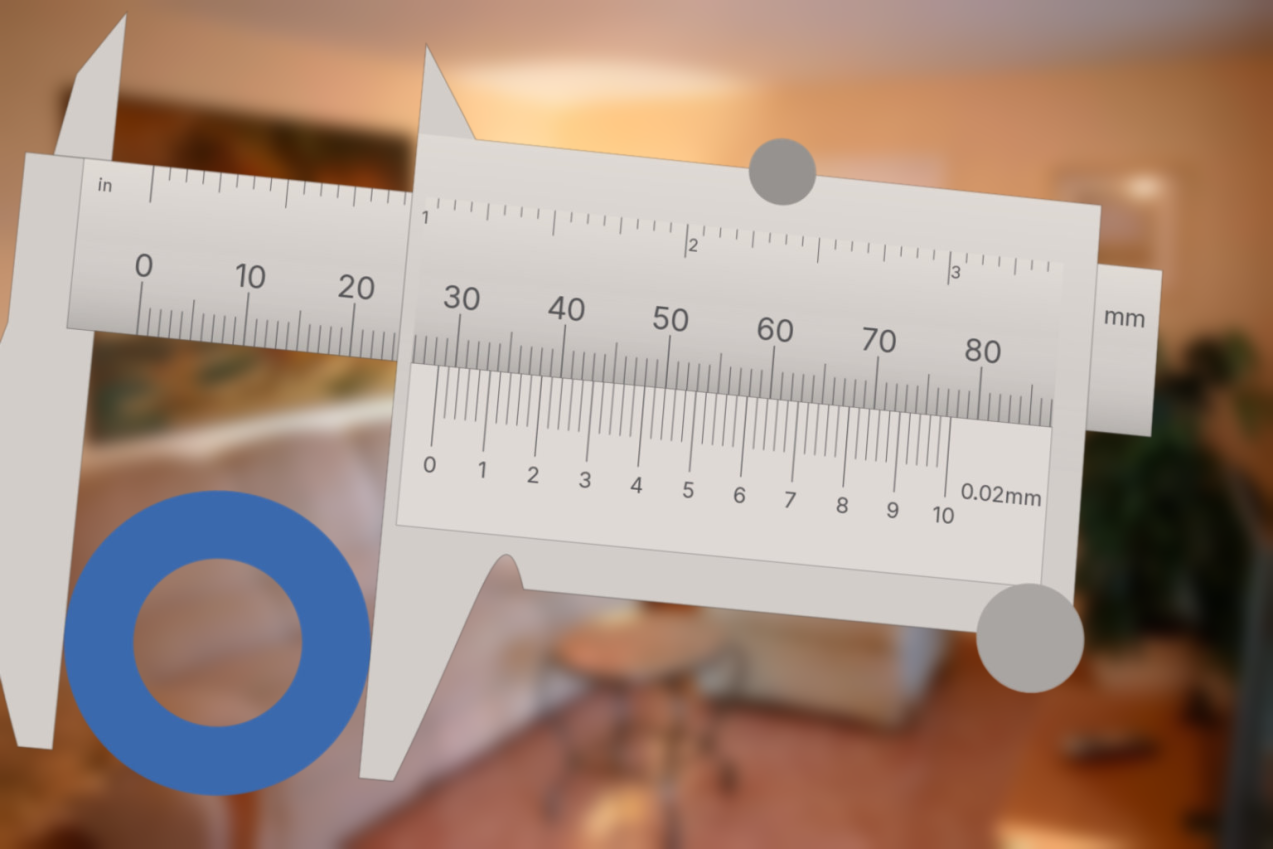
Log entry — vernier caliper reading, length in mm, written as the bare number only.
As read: 28.4
